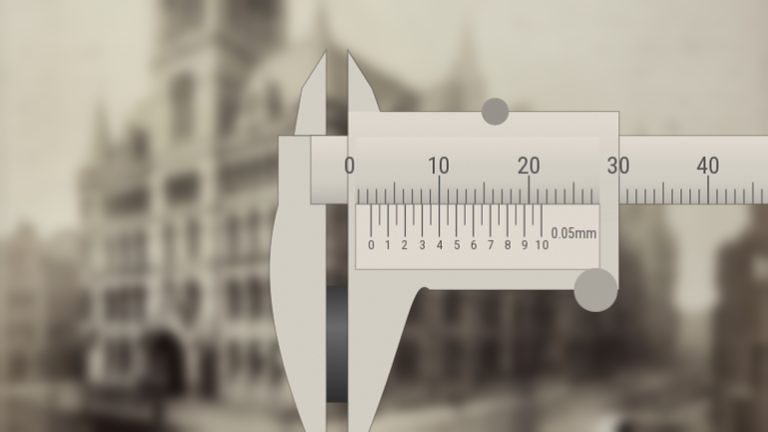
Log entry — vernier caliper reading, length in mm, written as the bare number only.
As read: 2.4
